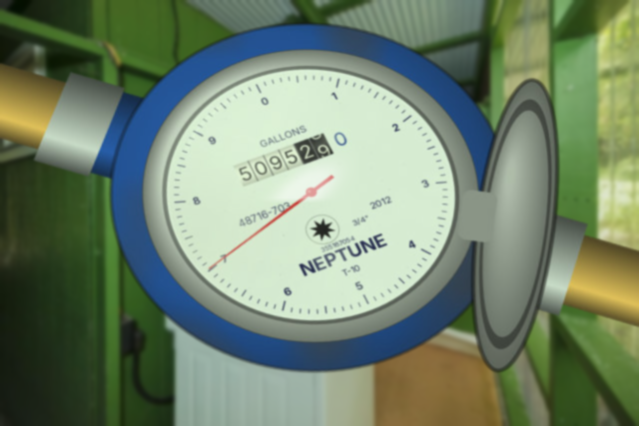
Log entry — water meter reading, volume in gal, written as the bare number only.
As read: 5095287.0
